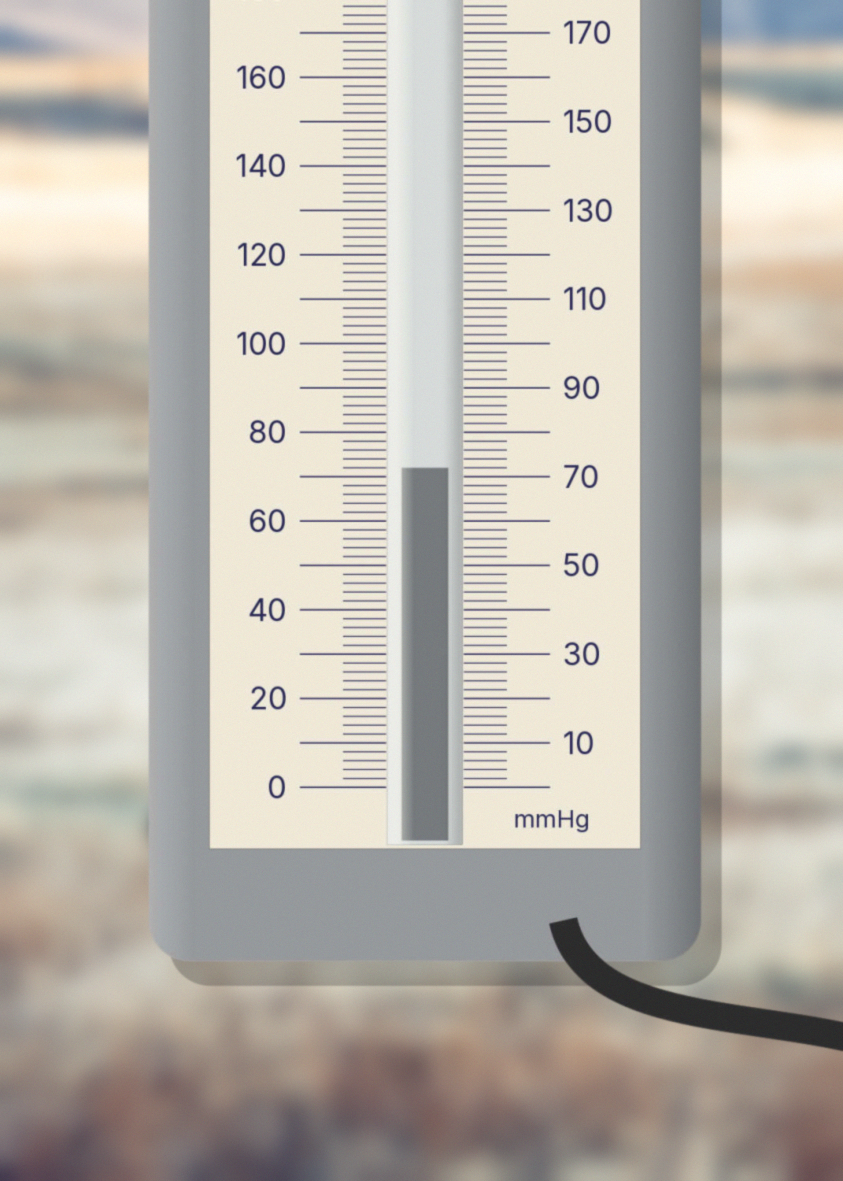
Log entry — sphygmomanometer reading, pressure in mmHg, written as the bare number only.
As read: 72
